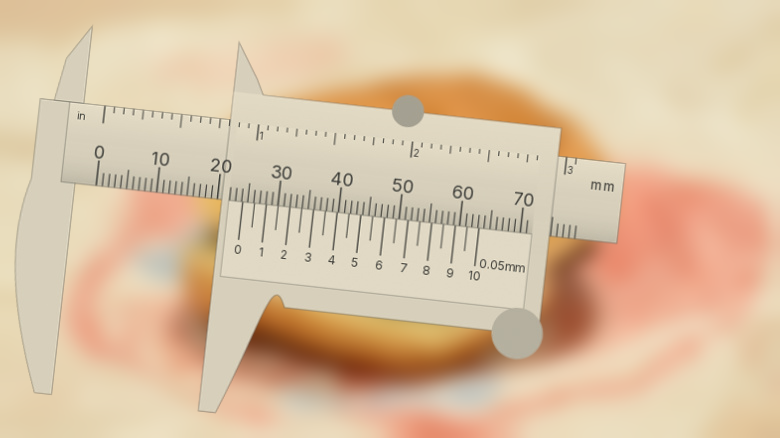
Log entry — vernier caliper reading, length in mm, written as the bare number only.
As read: 24.2
